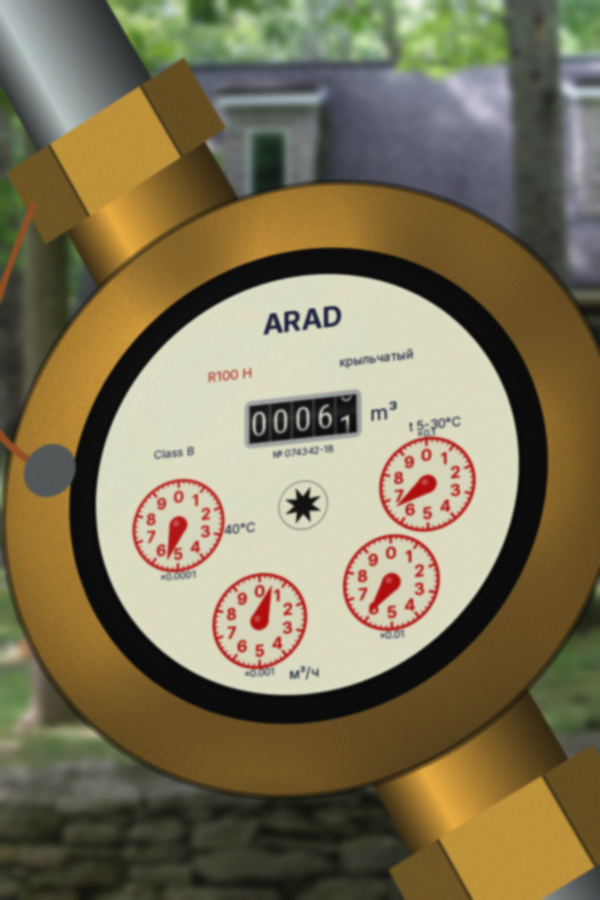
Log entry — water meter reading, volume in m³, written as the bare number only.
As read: 60.6605
